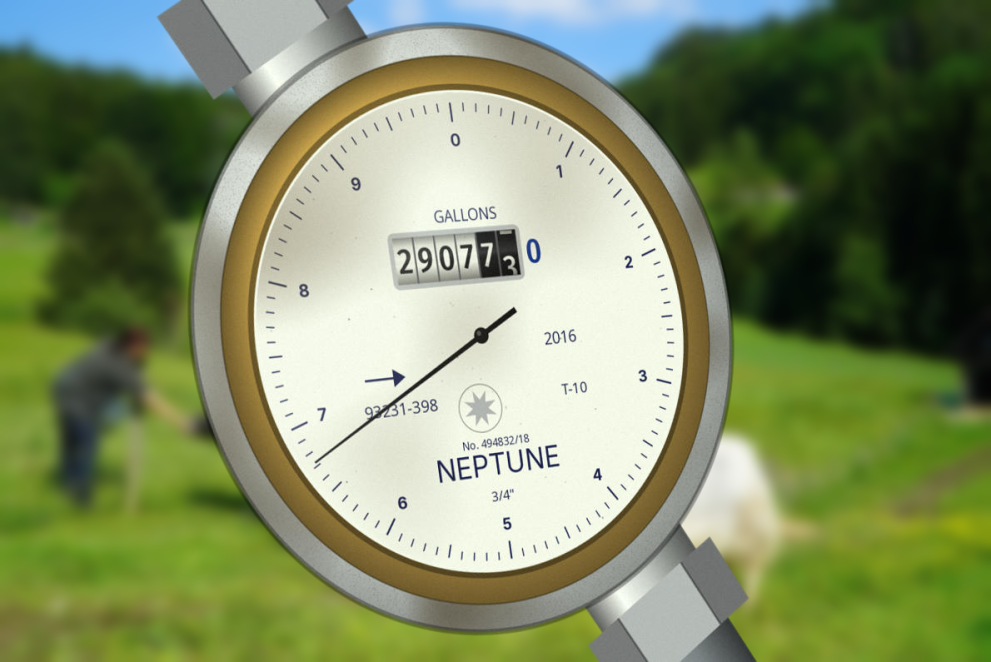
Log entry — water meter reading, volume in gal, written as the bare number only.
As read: 2907726.7
